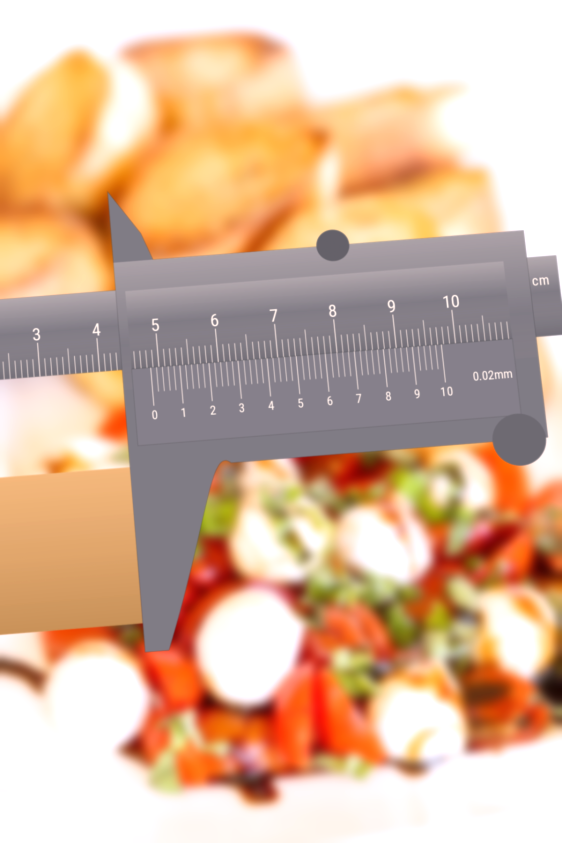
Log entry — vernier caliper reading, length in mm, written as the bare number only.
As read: 48.6
